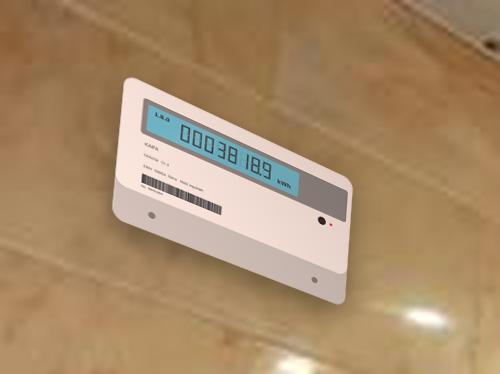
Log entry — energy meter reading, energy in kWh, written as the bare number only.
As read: 3818.9
